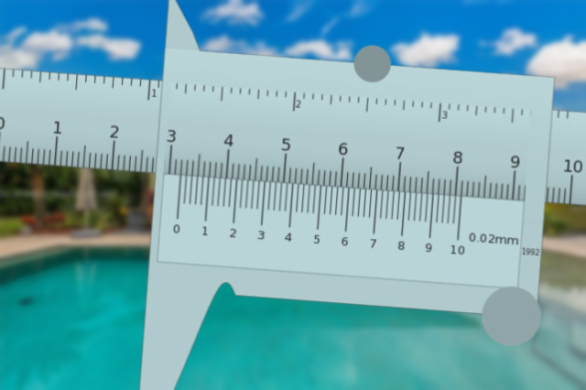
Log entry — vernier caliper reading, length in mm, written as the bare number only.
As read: 32.0
